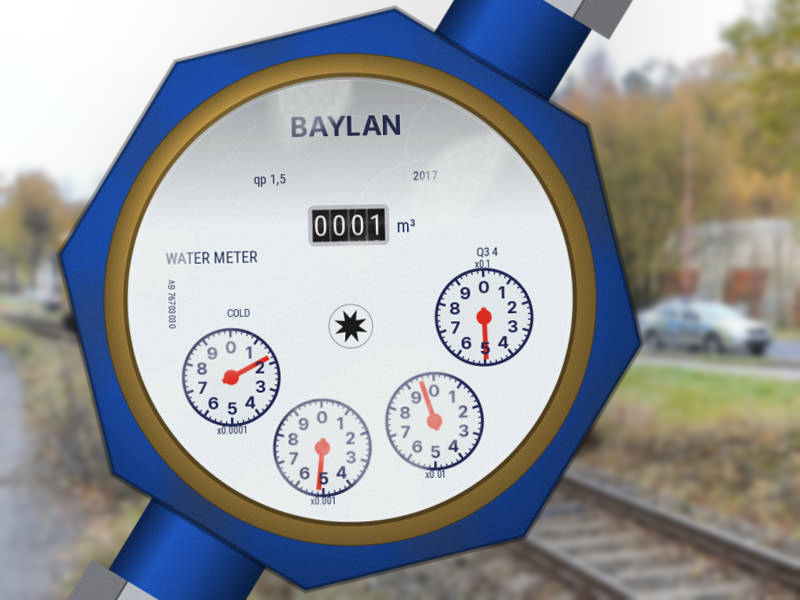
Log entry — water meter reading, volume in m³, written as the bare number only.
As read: 1.4951
